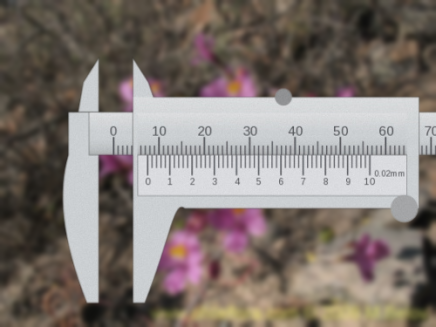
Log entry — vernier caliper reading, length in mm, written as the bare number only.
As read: 7.5
